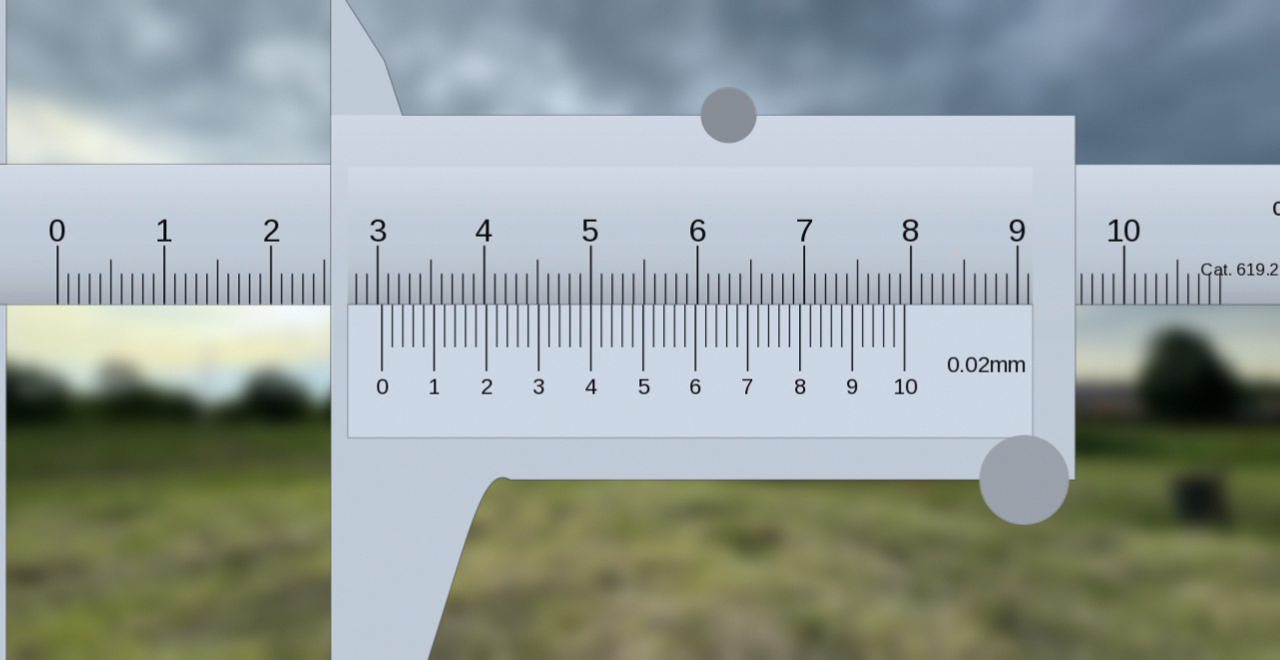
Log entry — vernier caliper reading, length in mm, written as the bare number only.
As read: 30.4
